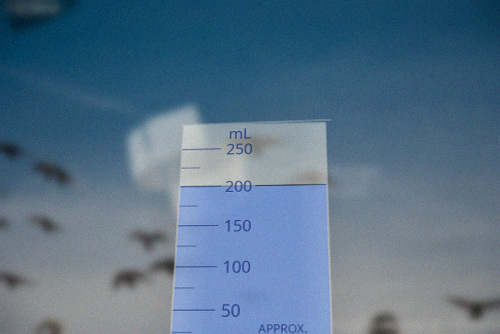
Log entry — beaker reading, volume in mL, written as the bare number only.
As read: 200
